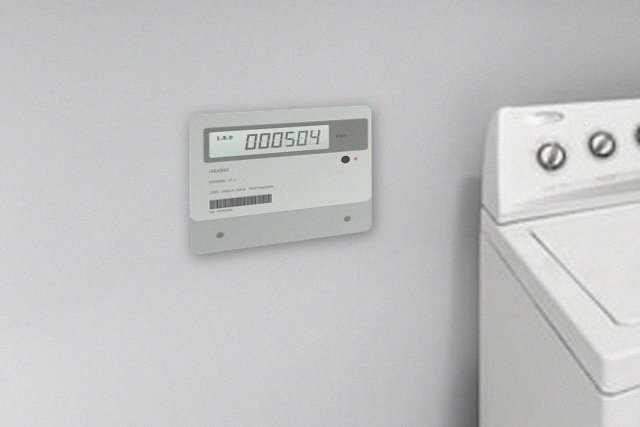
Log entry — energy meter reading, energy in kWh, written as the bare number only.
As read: 504
